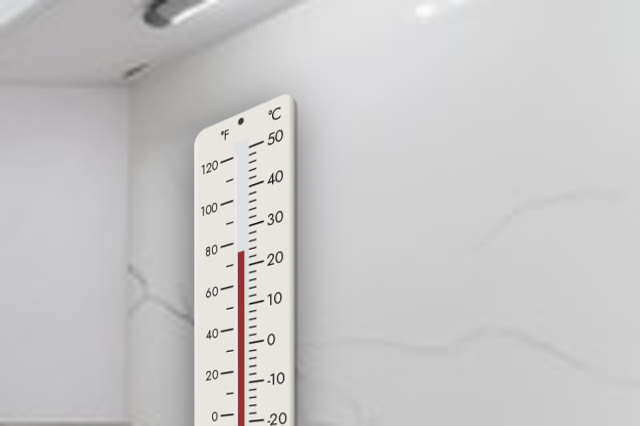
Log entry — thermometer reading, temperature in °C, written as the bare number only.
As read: 24
